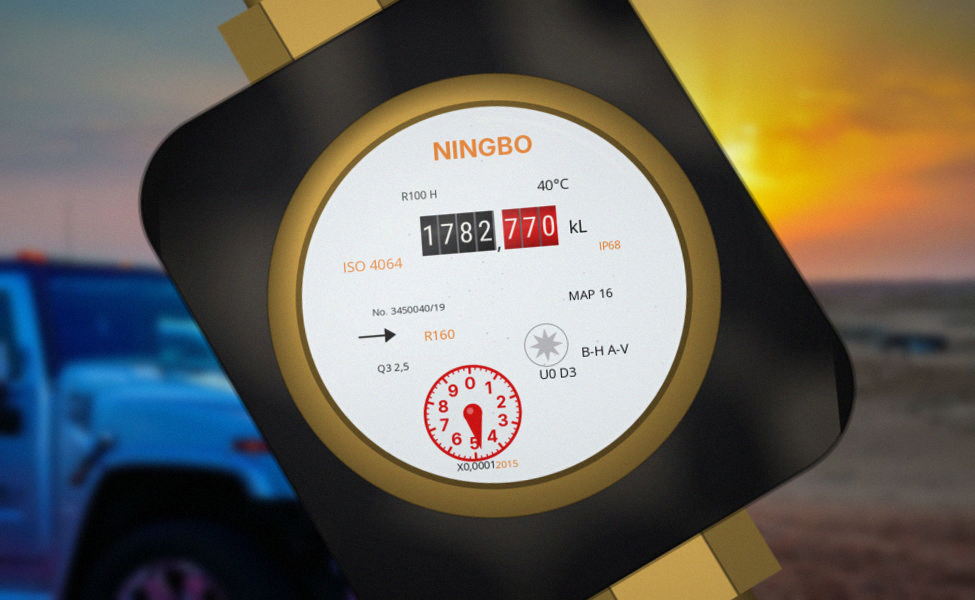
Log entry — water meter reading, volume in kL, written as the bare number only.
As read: 1782.7704
